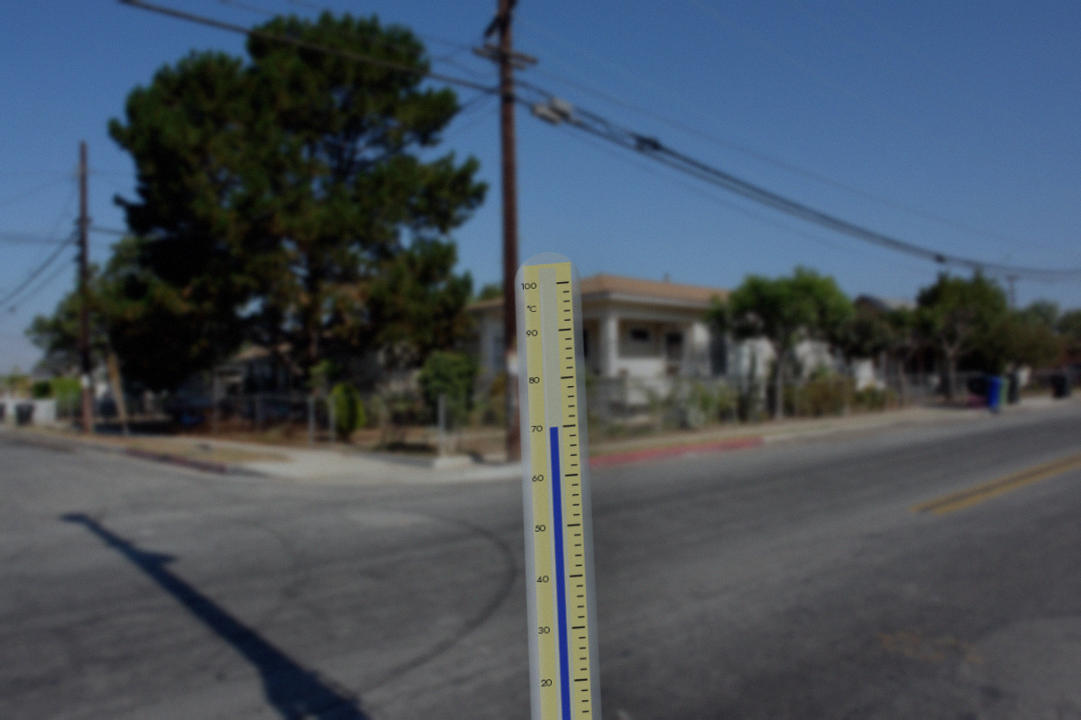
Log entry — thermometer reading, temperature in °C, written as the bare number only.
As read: 70
